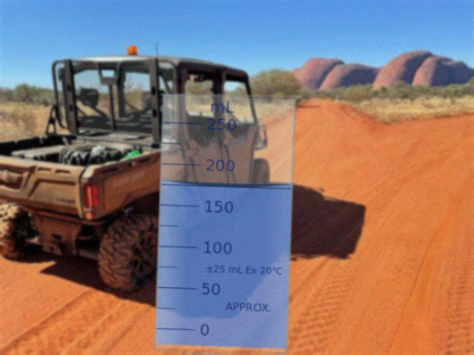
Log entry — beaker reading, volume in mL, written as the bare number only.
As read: 175
